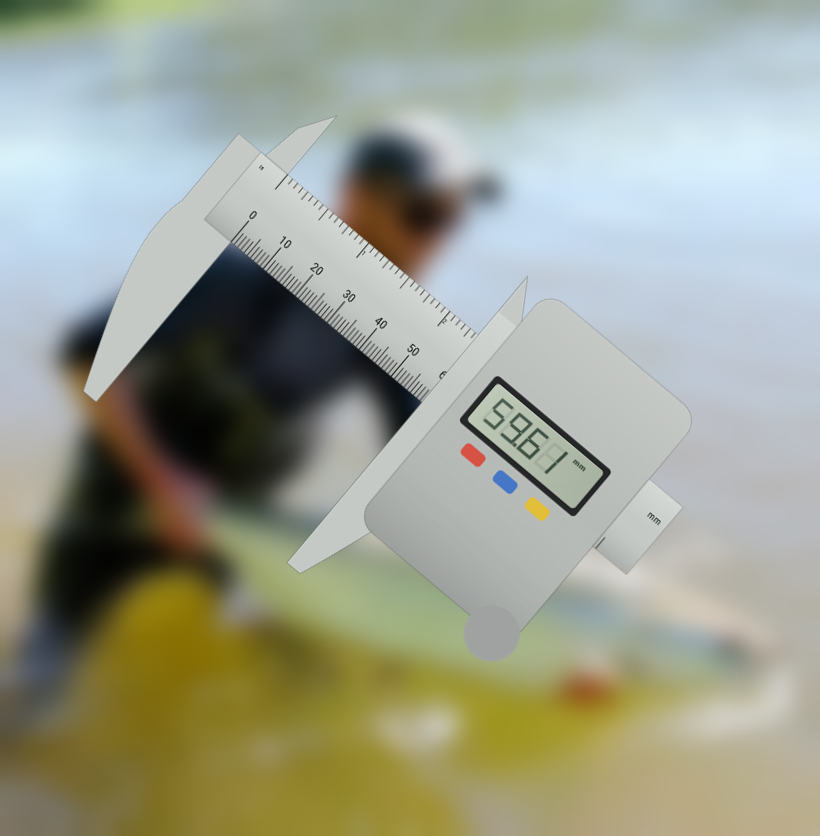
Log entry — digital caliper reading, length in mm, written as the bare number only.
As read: 59.61
